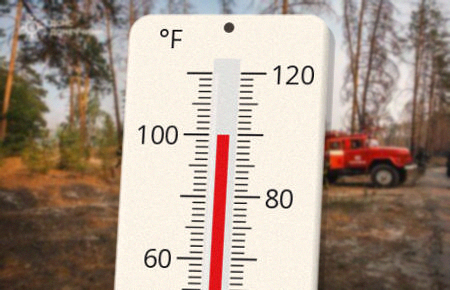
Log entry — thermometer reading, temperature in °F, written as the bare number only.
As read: 100
